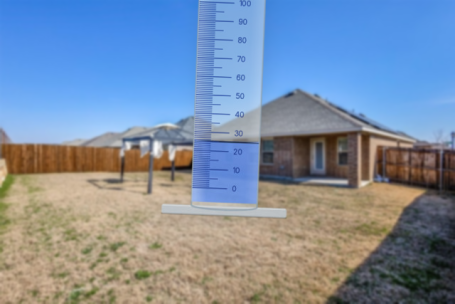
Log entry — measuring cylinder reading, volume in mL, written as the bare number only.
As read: 25
